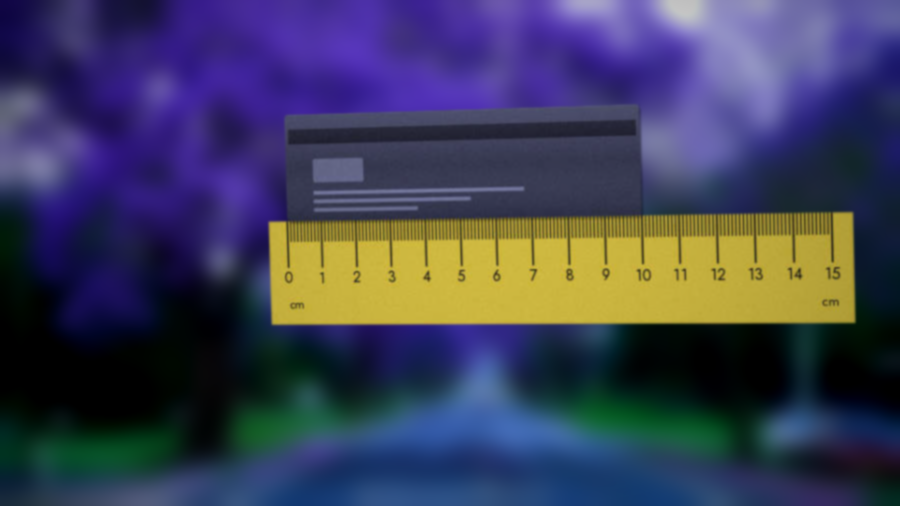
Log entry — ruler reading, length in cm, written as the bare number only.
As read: 10
